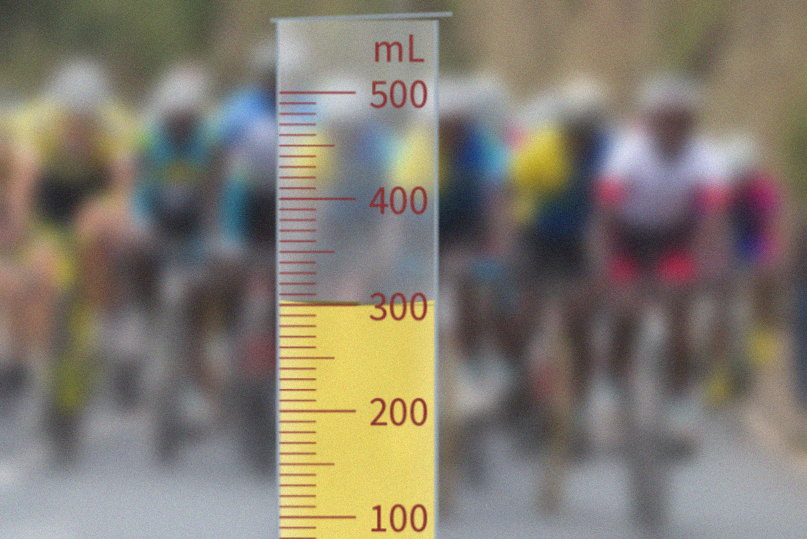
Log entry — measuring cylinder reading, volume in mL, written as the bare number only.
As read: 300
